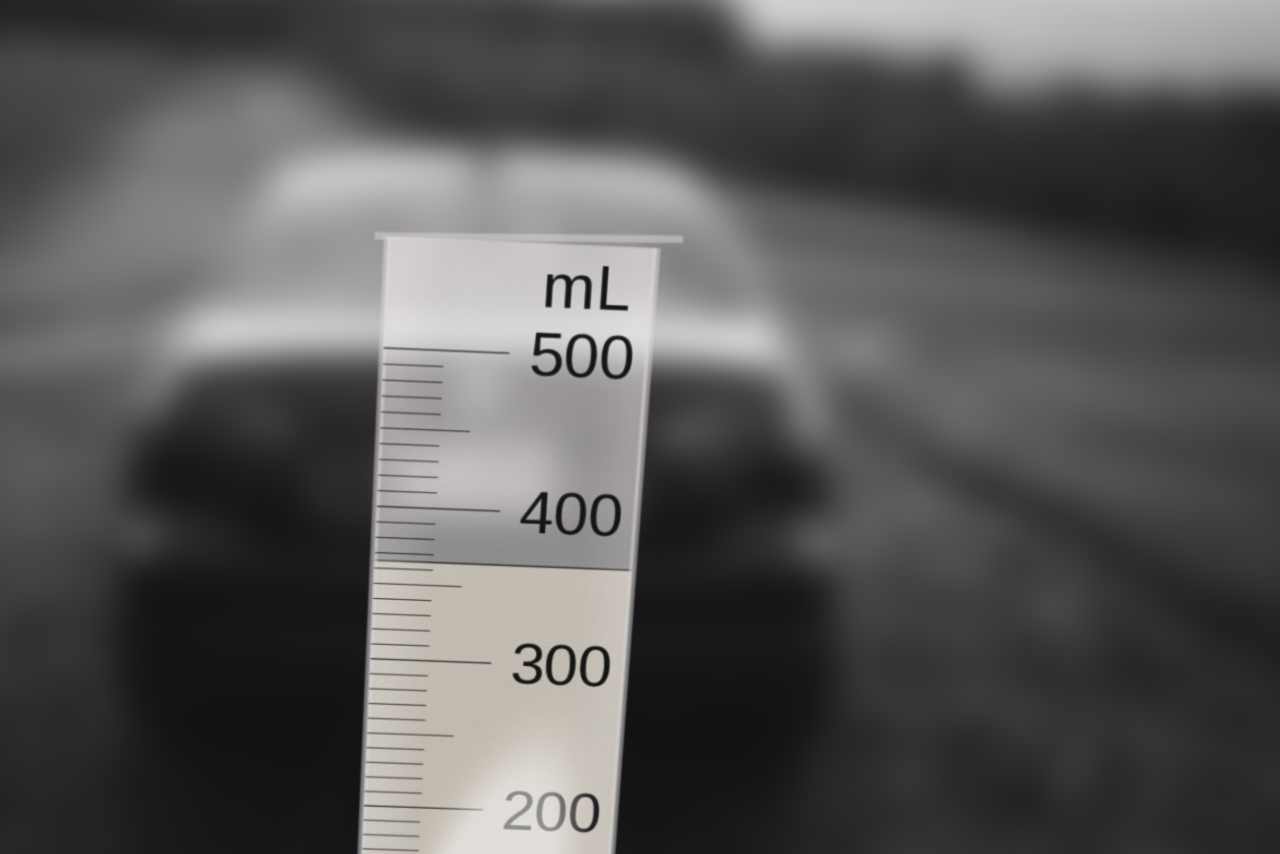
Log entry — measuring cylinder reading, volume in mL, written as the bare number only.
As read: 365
